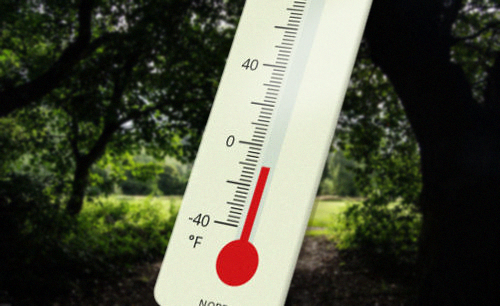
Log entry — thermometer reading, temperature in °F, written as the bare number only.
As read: -10
